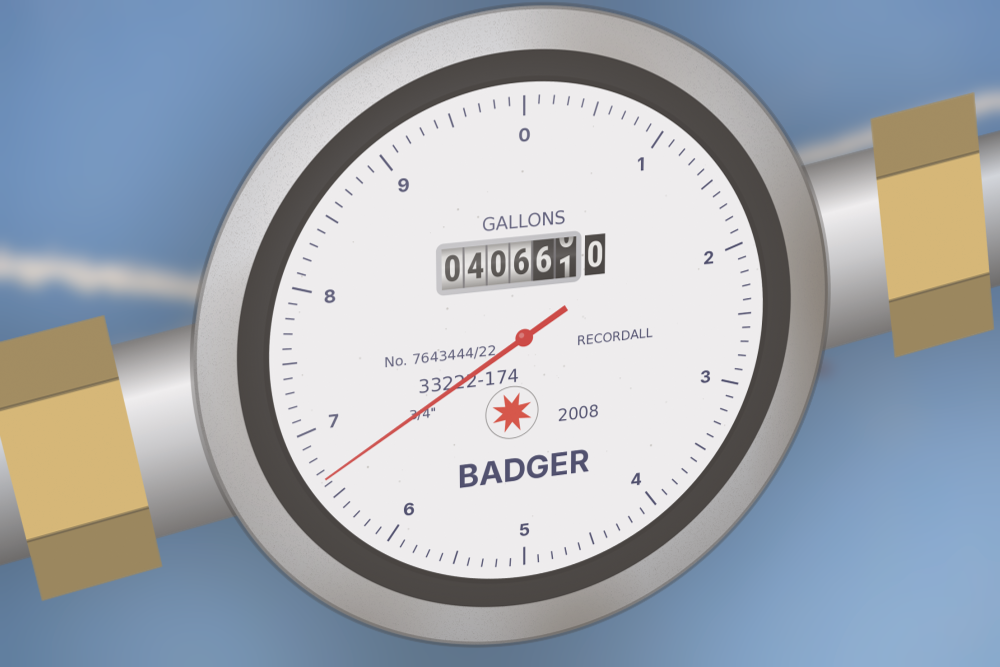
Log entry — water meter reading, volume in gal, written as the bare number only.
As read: 406606.6
